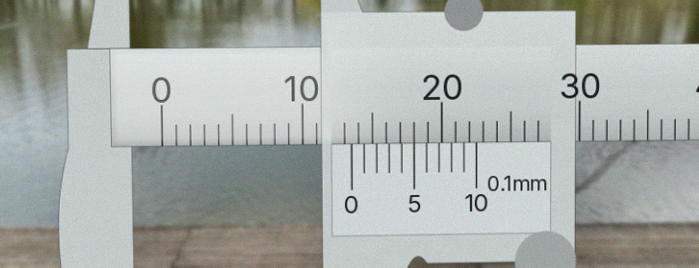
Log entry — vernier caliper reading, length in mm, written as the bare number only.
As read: 13.5
